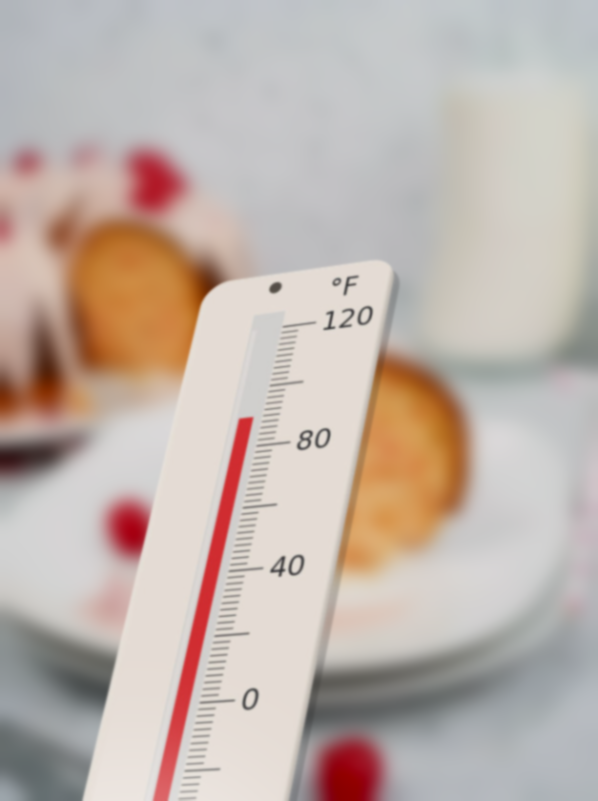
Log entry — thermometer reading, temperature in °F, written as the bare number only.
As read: 90
